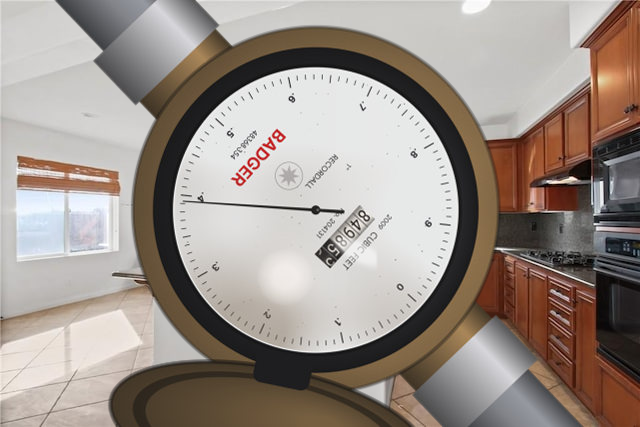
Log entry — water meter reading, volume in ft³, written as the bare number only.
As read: 849855.39
